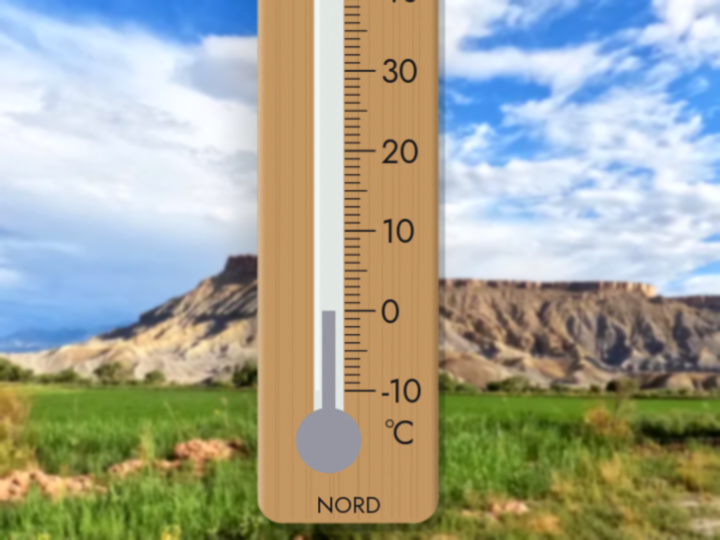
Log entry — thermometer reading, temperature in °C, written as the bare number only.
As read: 0
